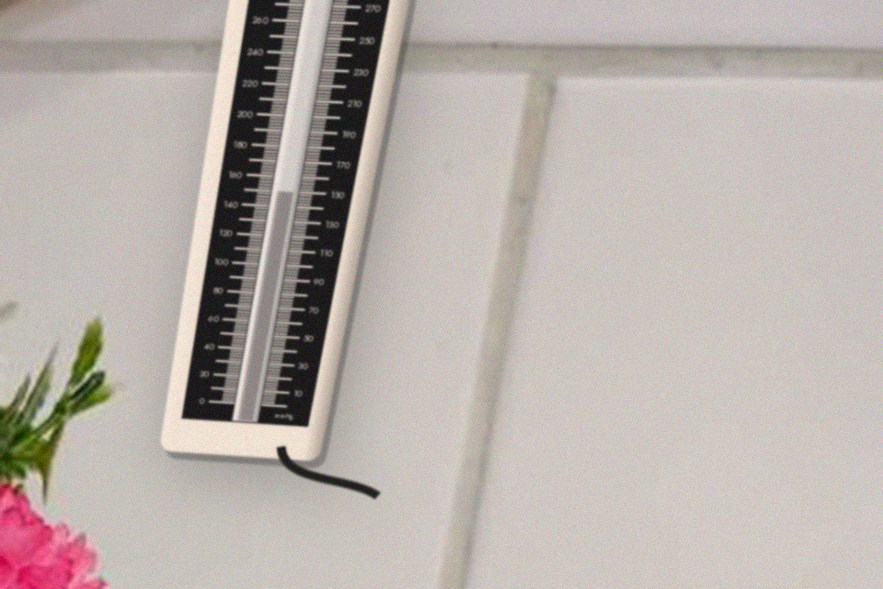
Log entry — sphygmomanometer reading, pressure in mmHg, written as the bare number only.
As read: 150
